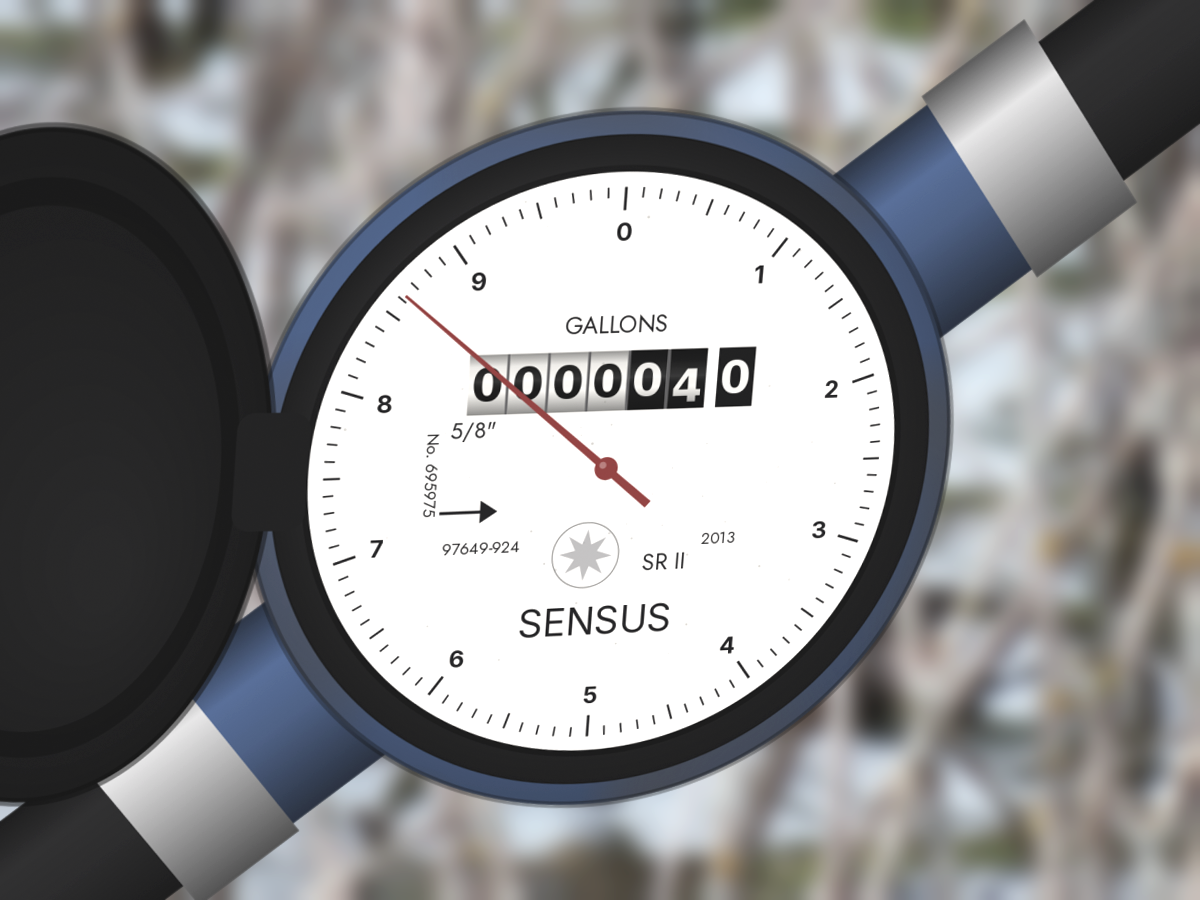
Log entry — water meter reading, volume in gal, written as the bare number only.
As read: 38.6
